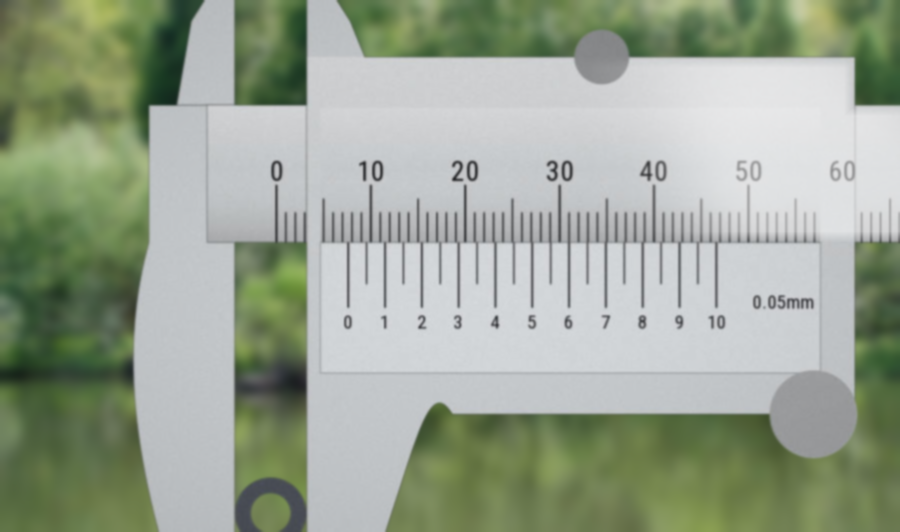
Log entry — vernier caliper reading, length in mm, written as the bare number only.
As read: 7.6
